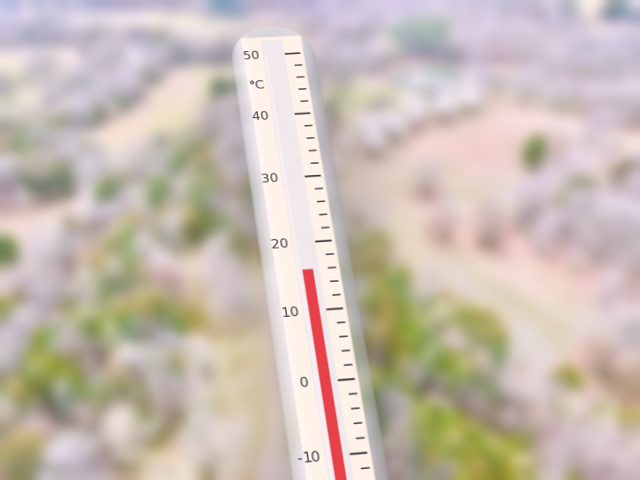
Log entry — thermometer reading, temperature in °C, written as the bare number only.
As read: 16
